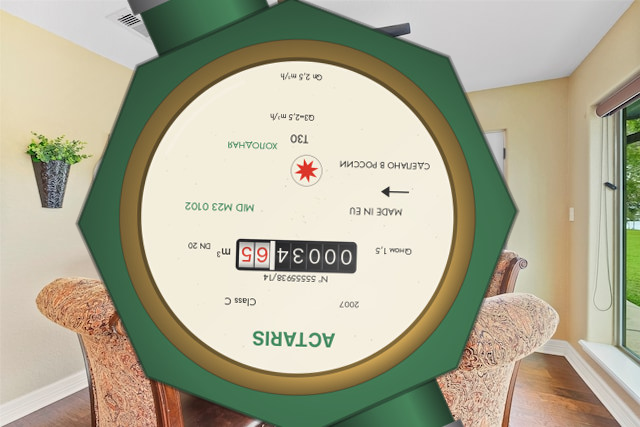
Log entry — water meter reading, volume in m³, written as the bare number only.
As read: 34.65
